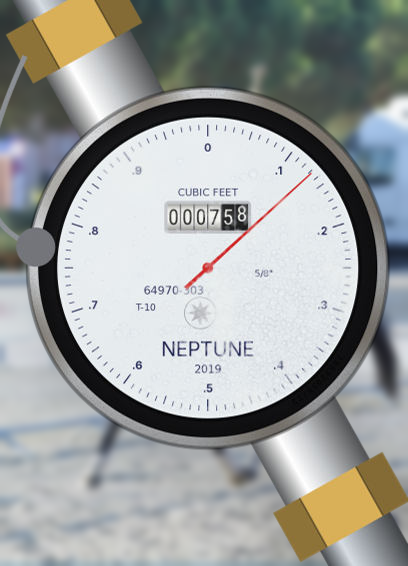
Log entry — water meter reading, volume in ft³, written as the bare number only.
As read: 758.13
